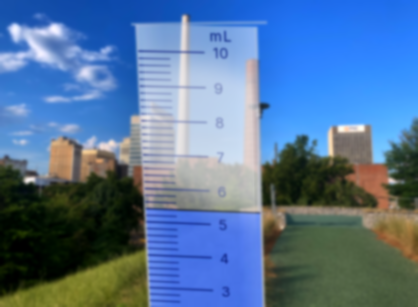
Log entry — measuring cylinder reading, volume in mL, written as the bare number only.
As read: 5.4
